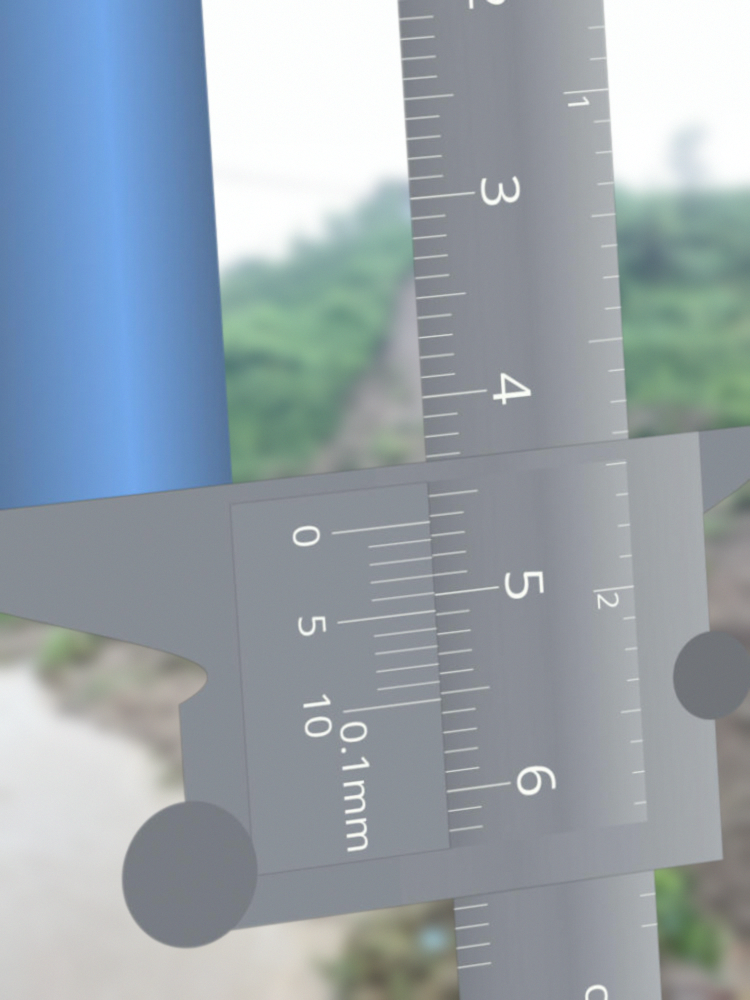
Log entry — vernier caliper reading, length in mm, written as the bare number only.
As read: 46.3
